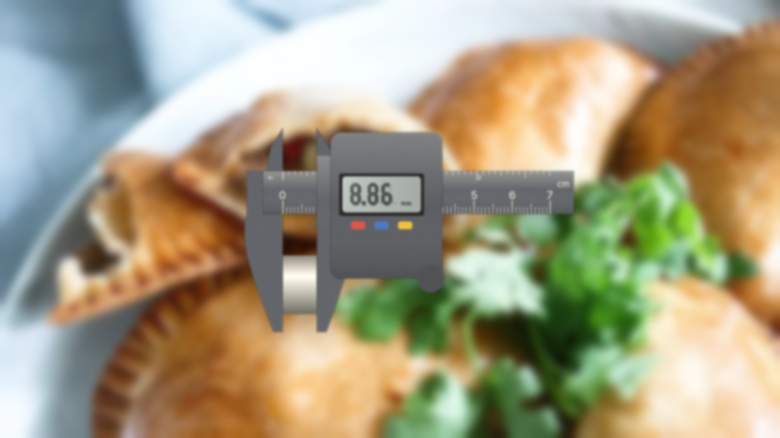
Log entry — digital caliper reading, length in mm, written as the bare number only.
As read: 8.86
